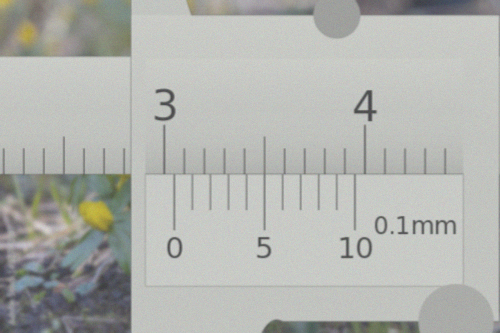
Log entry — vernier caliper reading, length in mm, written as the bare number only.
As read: 30.5
